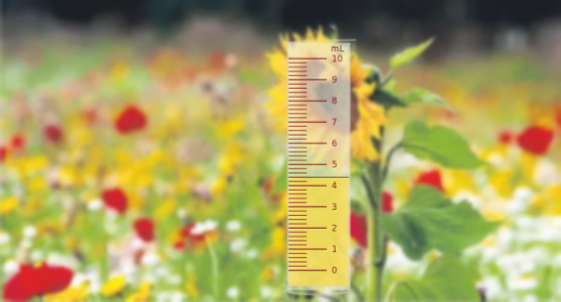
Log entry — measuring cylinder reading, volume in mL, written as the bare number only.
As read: 4.4
